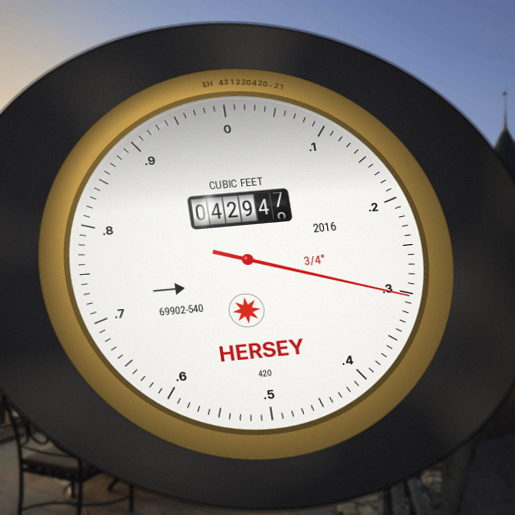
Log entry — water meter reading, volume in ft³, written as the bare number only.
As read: 42947.30
